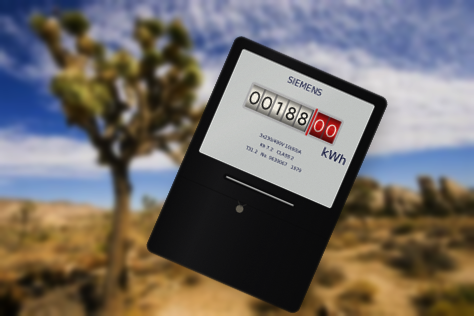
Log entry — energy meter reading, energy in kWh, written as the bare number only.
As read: 188.00
